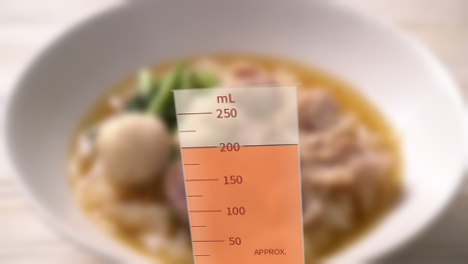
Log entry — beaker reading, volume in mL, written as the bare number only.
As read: 200
